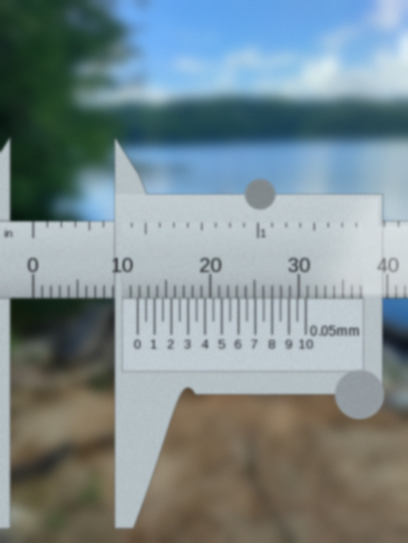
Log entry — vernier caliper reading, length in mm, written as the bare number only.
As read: 11.8
